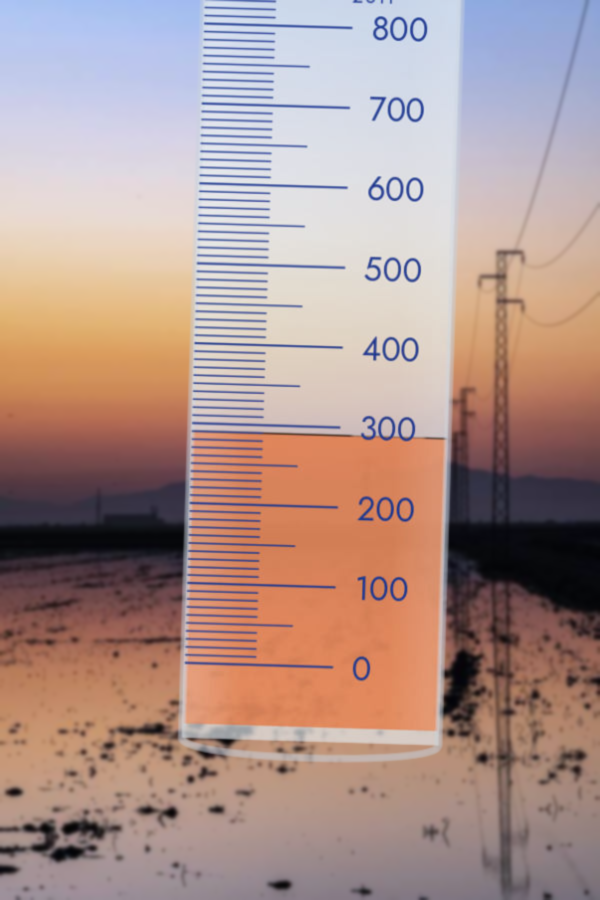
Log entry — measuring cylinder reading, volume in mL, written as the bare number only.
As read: 290
